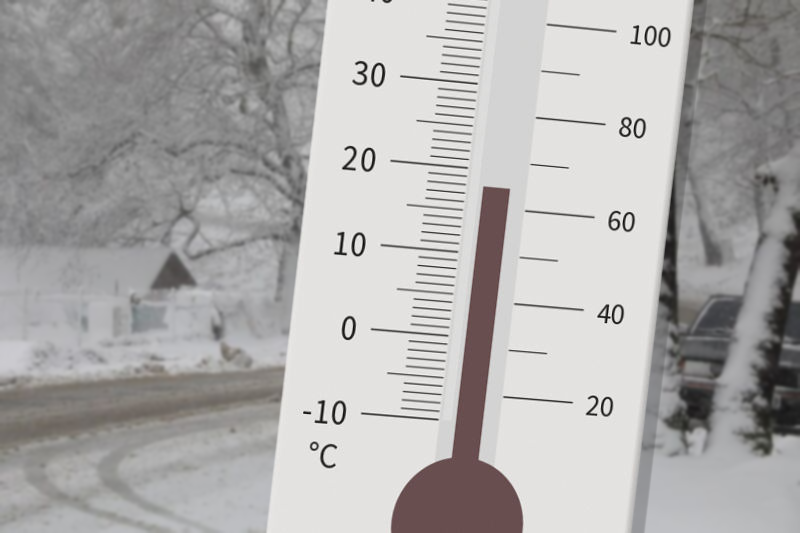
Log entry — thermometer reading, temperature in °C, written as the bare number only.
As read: 18
